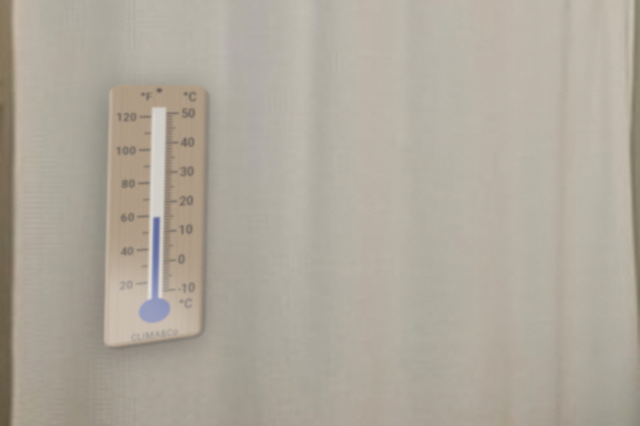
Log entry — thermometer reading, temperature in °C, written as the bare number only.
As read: 15
